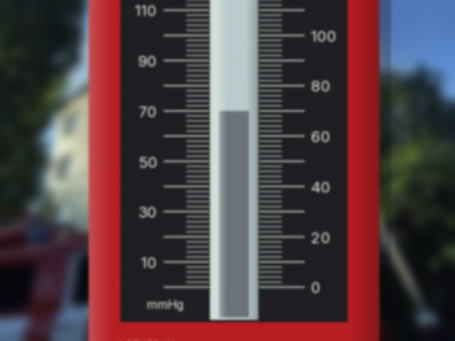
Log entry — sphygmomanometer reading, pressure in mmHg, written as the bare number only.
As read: 70
